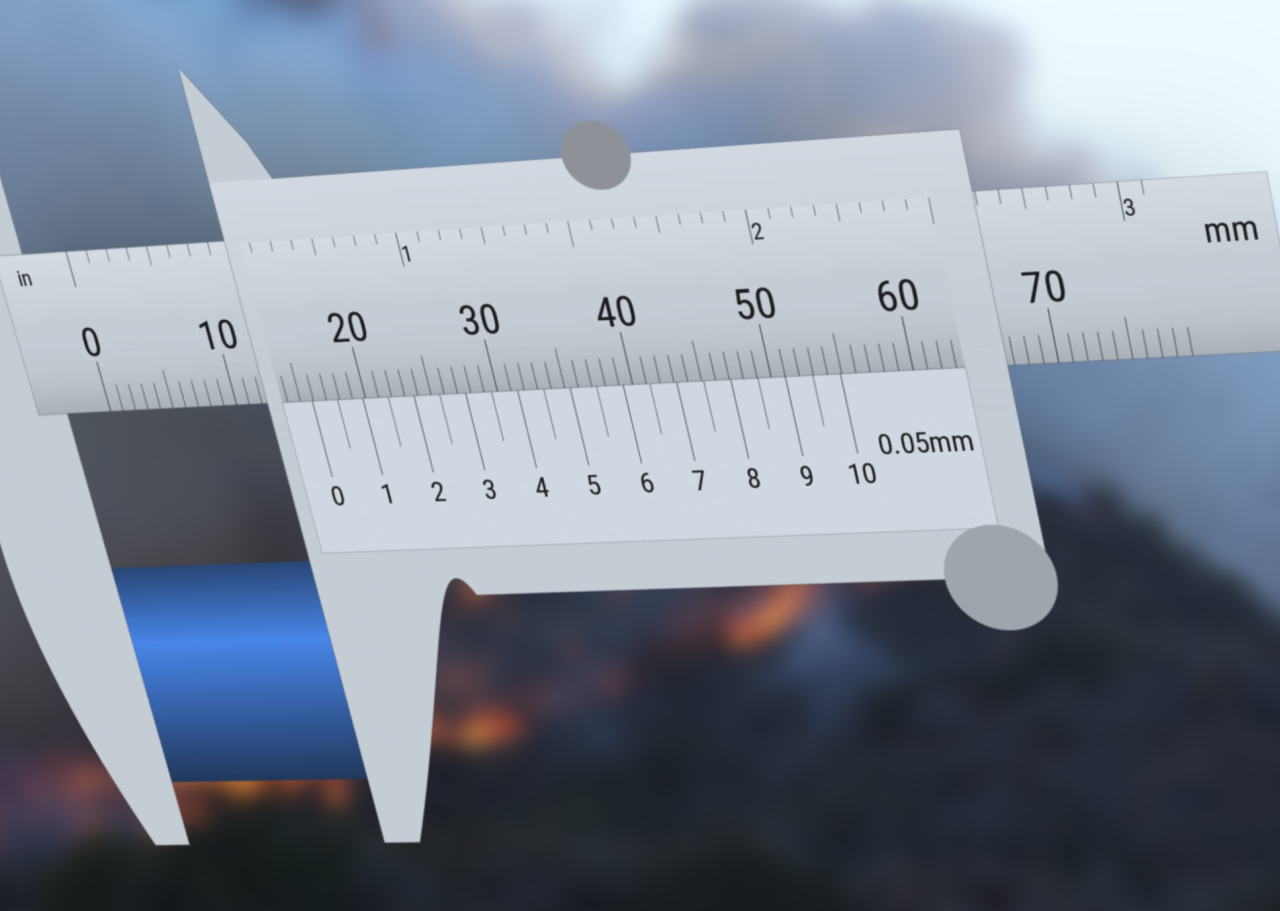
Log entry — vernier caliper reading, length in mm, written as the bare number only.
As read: 15.9
